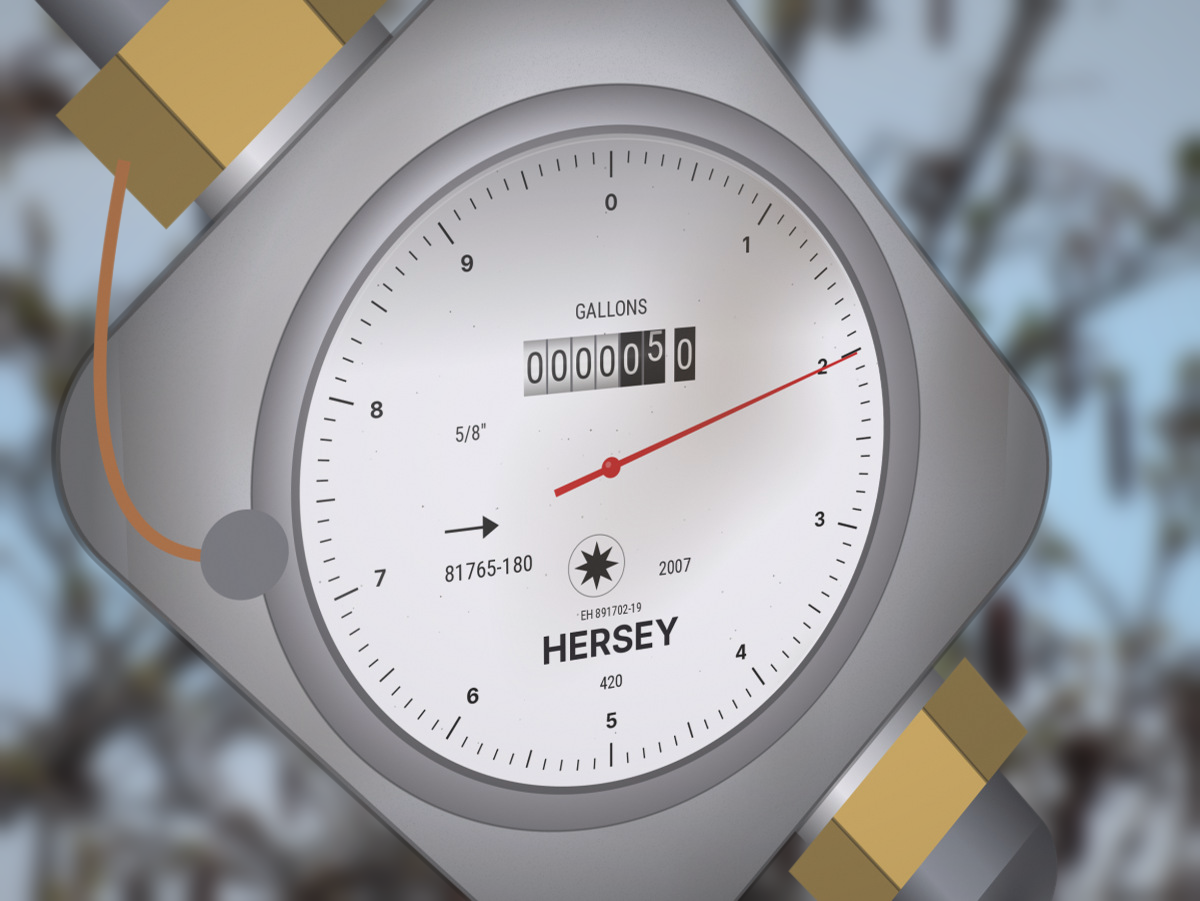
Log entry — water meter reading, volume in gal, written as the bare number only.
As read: 52.0
